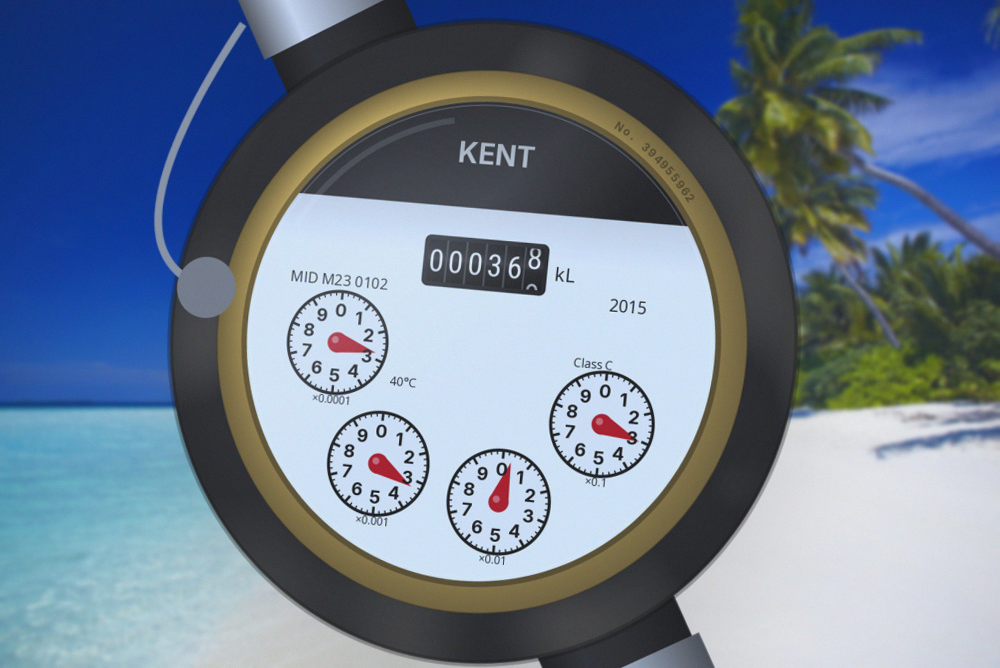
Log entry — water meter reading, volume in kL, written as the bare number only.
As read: 368.3032
